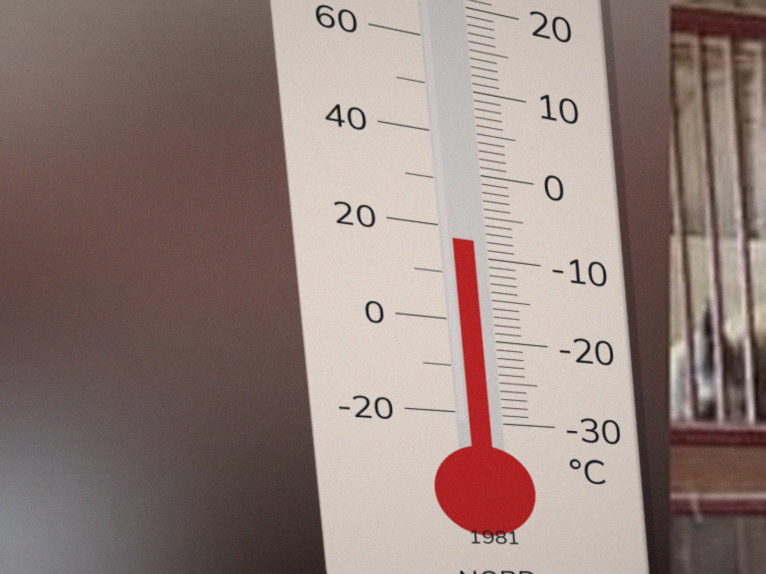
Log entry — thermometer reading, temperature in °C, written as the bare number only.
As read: -8
